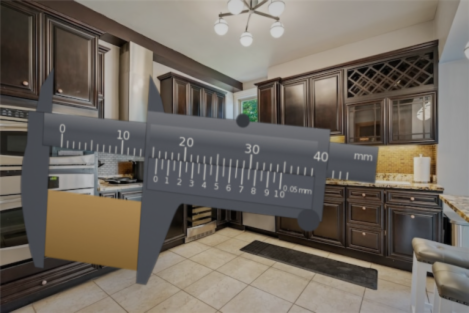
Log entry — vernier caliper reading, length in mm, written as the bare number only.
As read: 15.6
